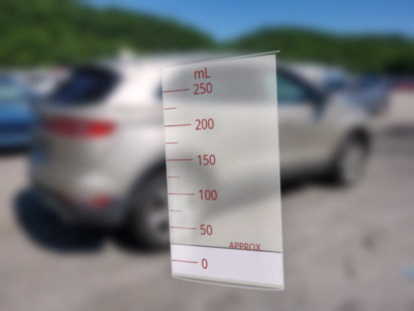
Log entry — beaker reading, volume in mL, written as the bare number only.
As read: 25
